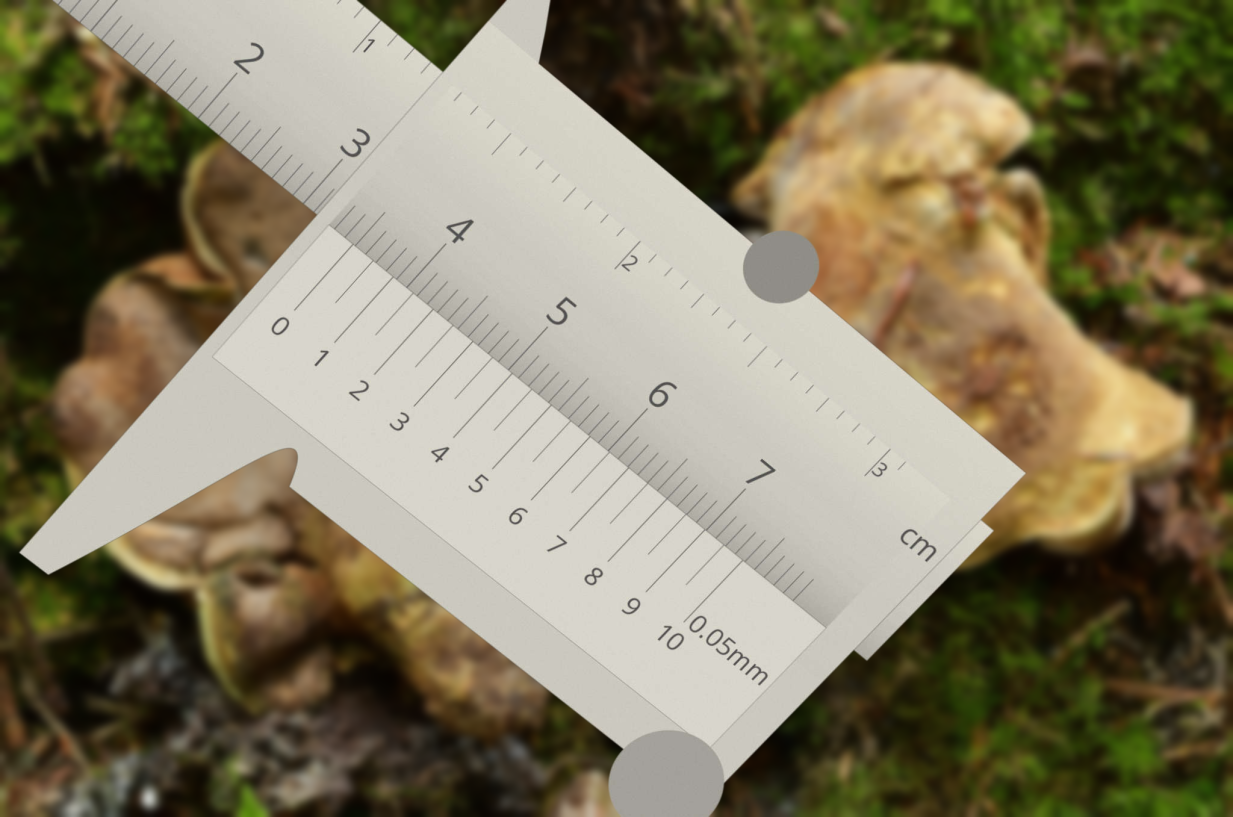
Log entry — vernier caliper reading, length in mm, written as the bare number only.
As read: 34.8
